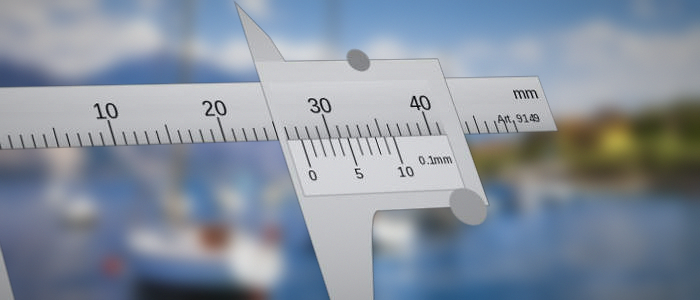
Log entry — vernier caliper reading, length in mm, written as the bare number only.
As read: 27.2
